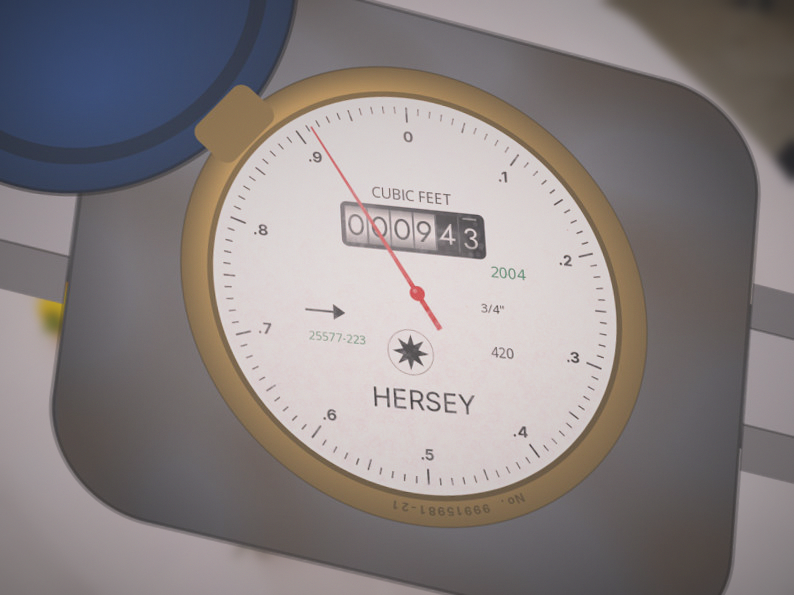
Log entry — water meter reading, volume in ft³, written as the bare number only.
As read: 942.91
